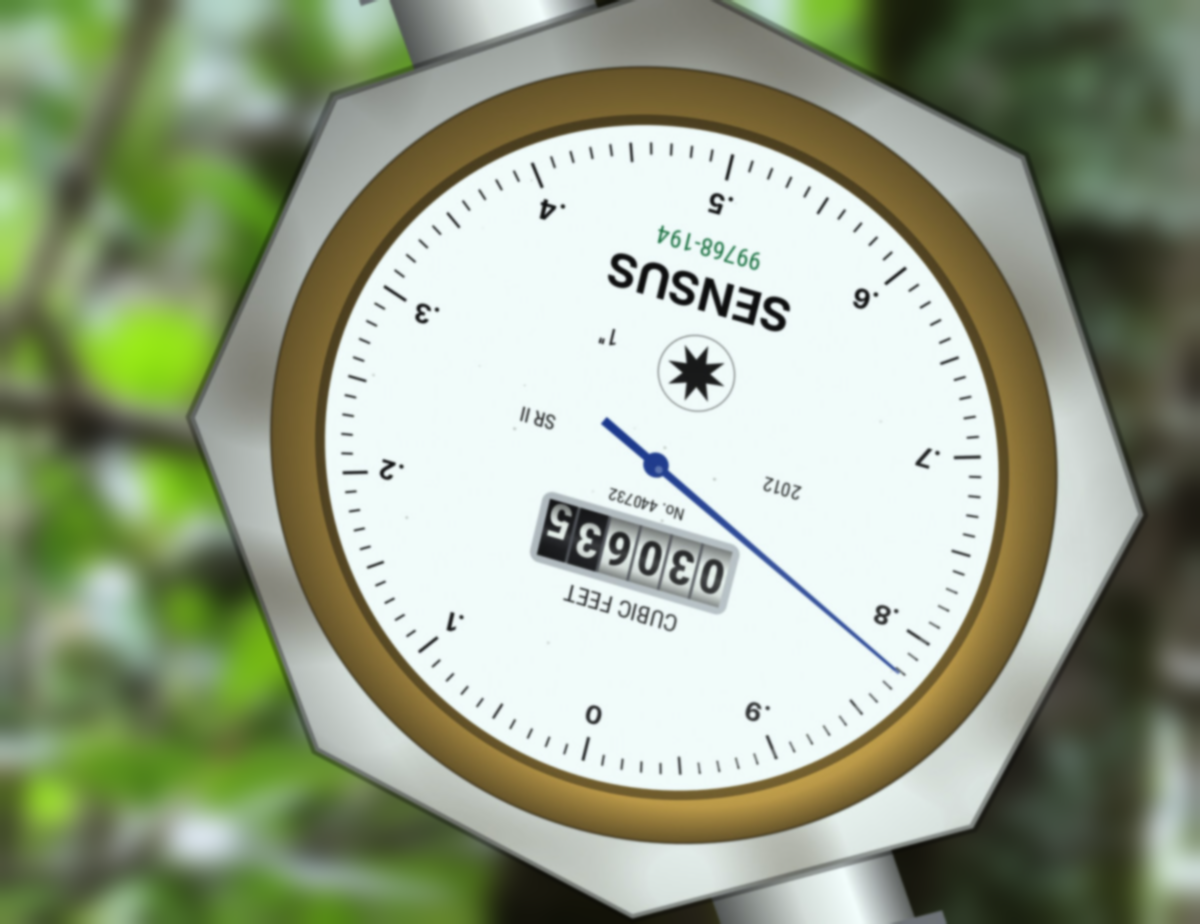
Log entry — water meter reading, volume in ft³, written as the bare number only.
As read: 30634.82
